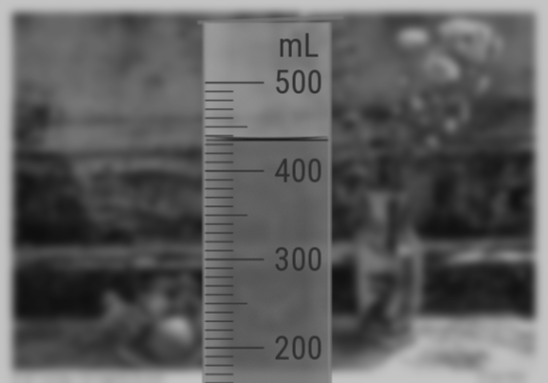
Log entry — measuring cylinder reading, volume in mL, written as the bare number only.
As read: 435
